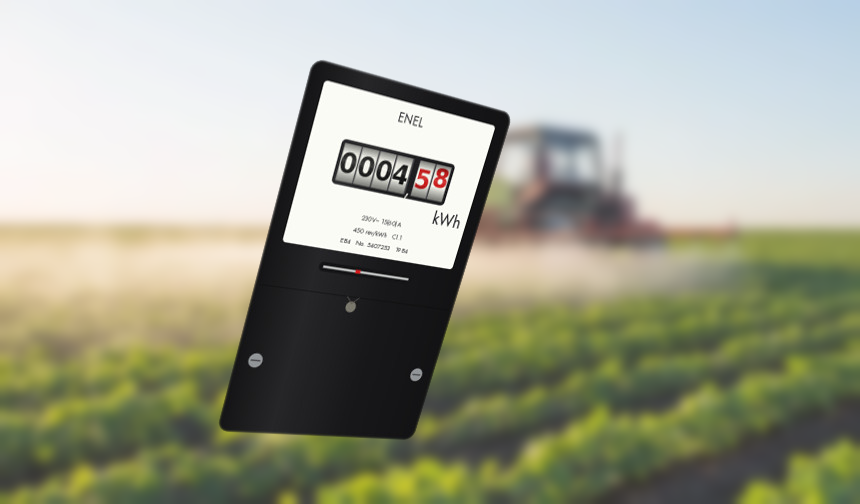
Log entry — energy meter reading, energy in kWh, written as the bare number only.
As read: 4.58
